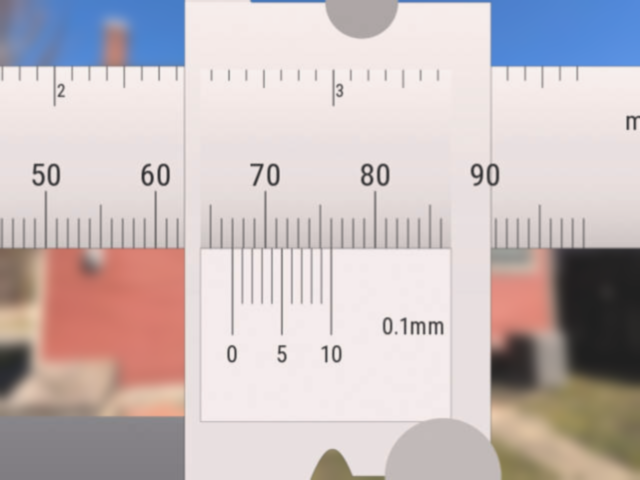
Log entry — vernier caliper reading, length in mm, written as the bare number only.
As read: 67.0
